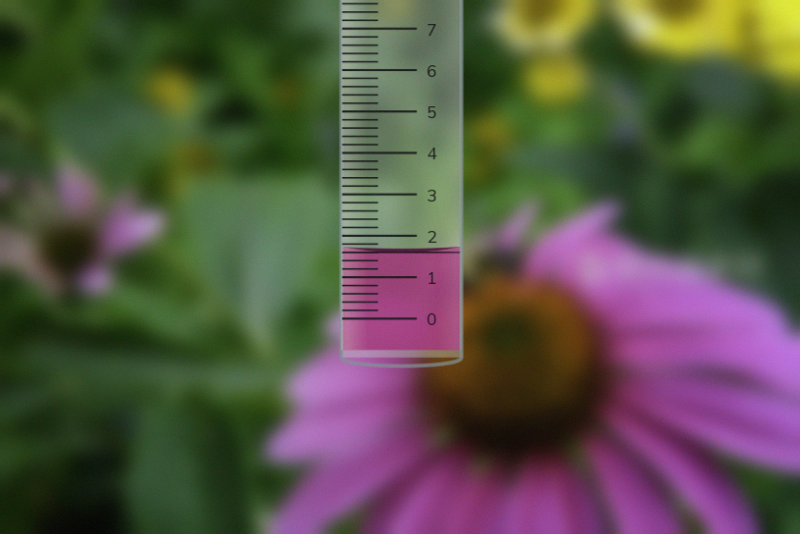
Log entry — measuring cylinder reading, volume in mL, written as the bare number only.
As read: 1.6
